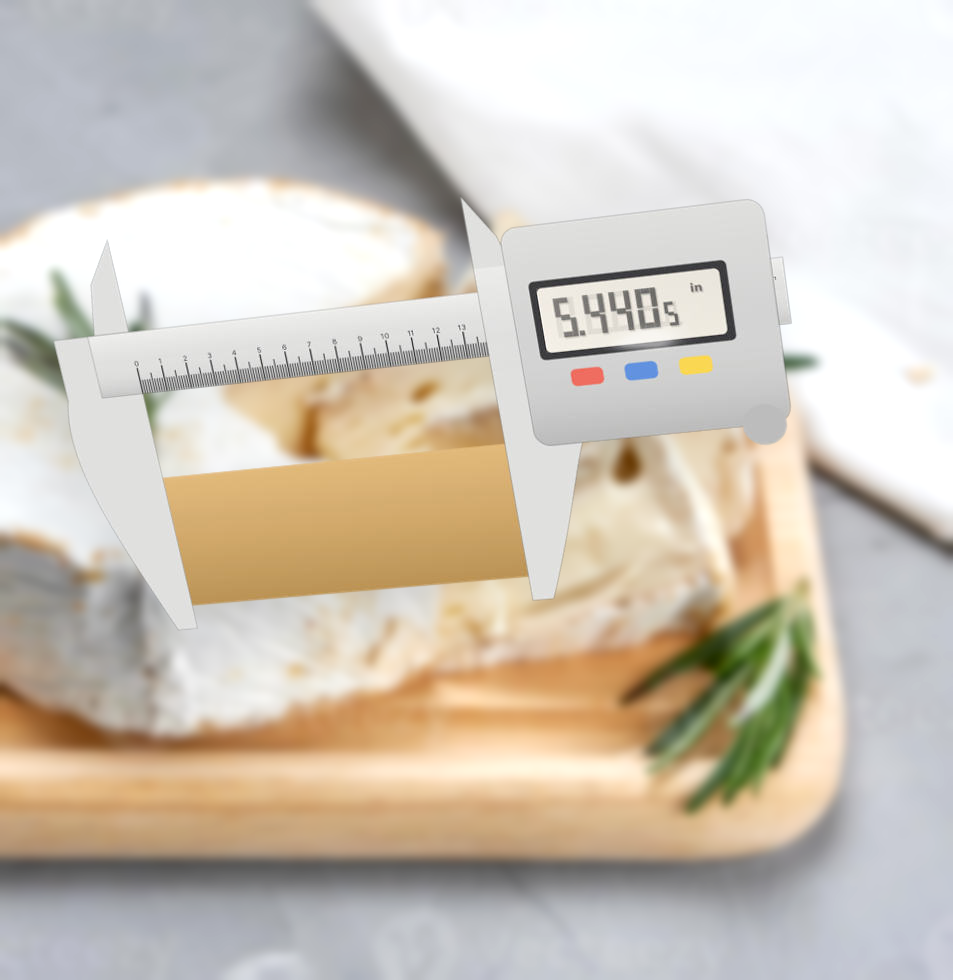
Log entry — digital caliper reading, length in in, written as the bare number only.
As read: 5.4405
